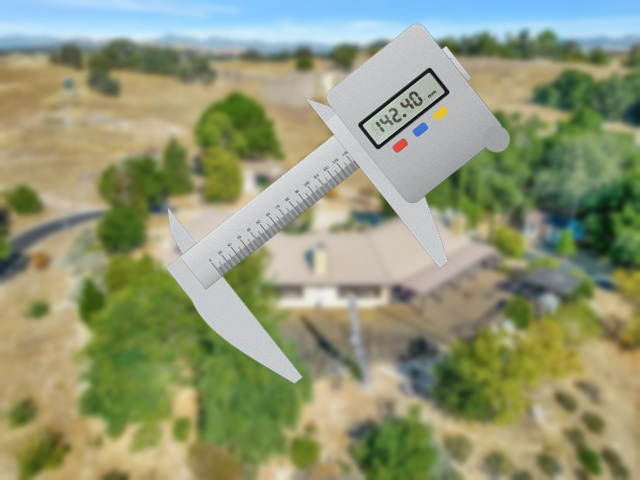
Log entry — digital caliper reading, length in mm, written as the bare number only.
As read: 142.40
